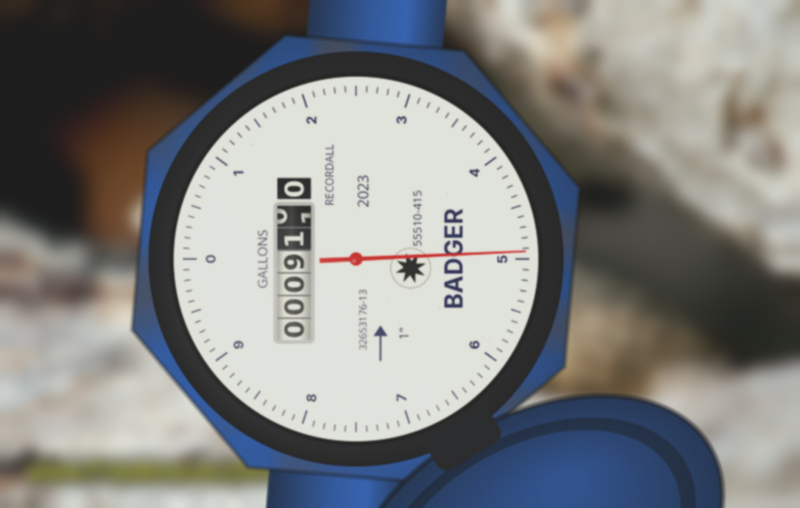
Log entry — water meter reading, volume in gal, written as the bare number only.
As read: 9104.9
